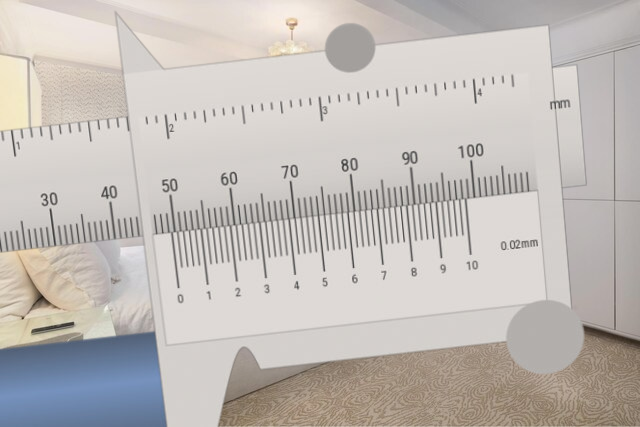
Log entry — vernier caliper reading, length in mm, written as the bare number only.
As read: 49.5
